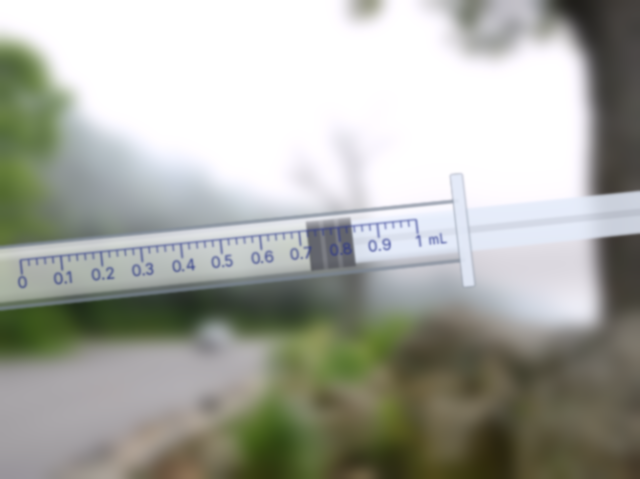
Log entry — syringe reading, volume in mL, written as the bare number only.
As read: 0.72
